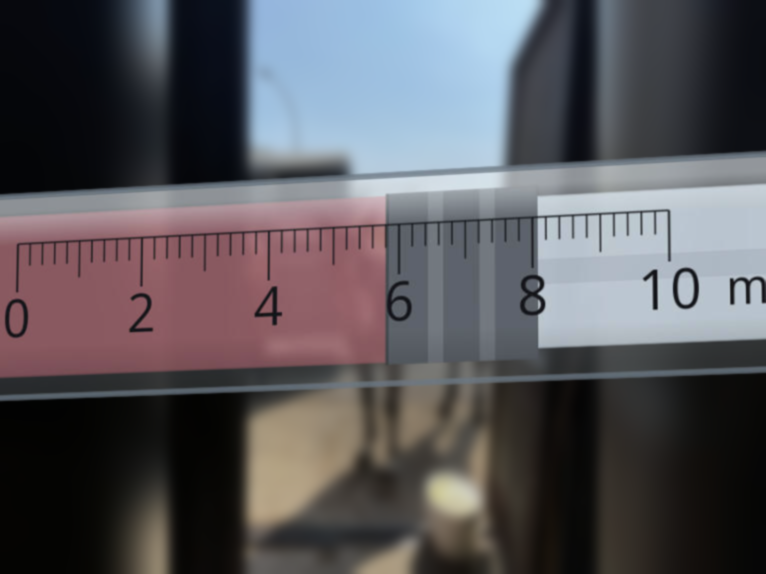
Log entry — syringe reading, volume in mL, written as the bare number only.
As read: 5.8
